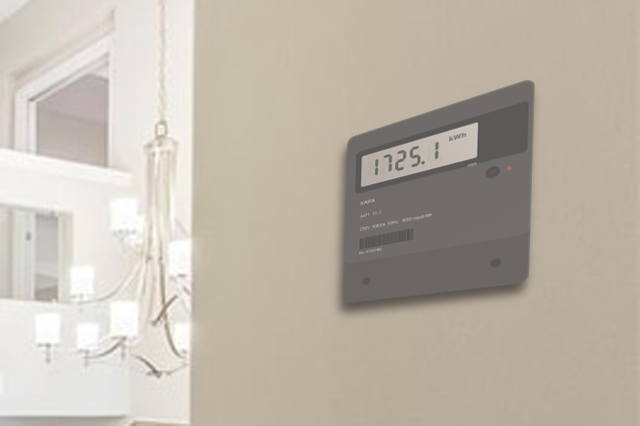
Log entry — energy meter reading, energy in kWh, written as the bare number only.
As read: 1725.1
